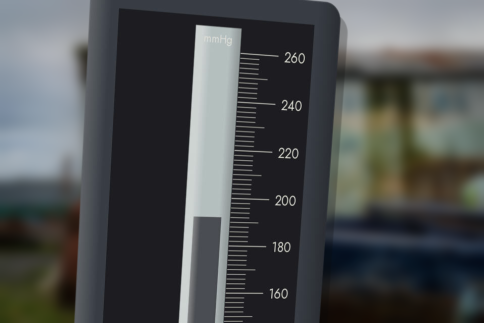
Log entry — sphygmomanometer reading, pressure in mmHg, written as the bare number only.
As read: 192
